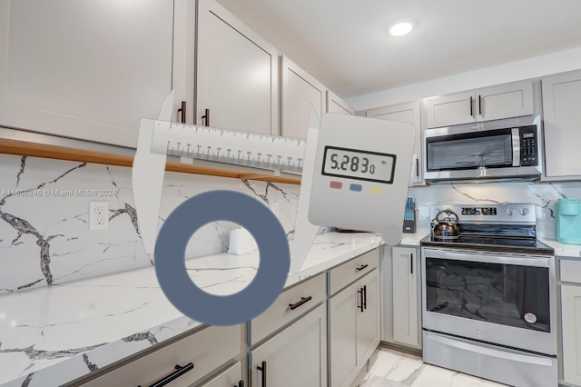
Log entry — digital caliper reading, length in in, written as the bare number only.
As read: 5.2830
